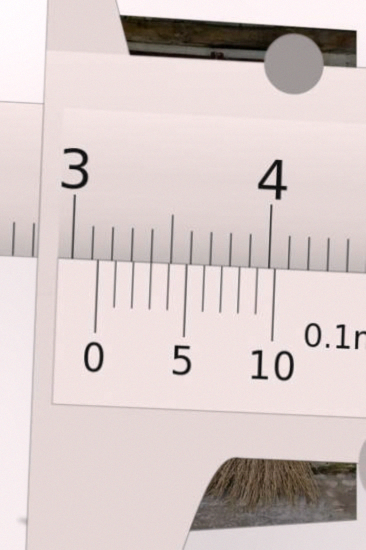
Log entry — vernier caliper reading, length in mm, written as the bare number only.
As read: 31.3
